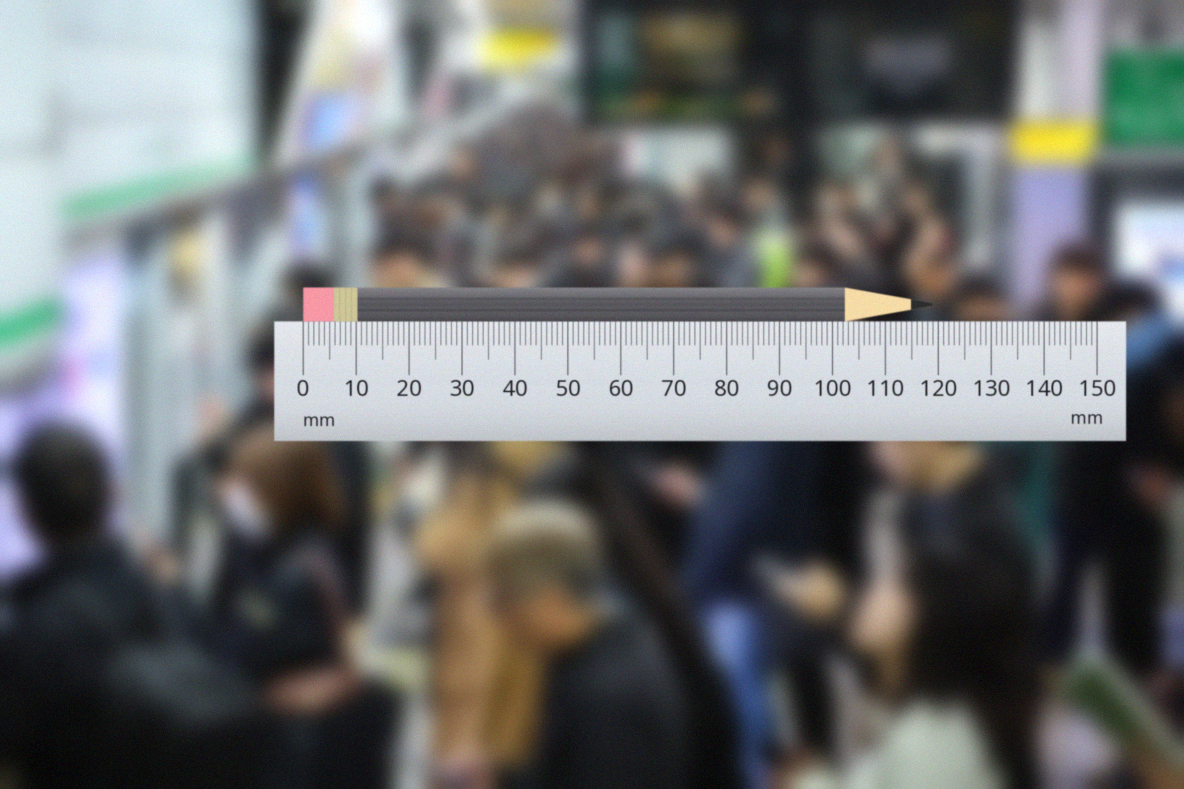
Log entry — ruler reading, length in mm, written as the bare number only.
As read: 119
